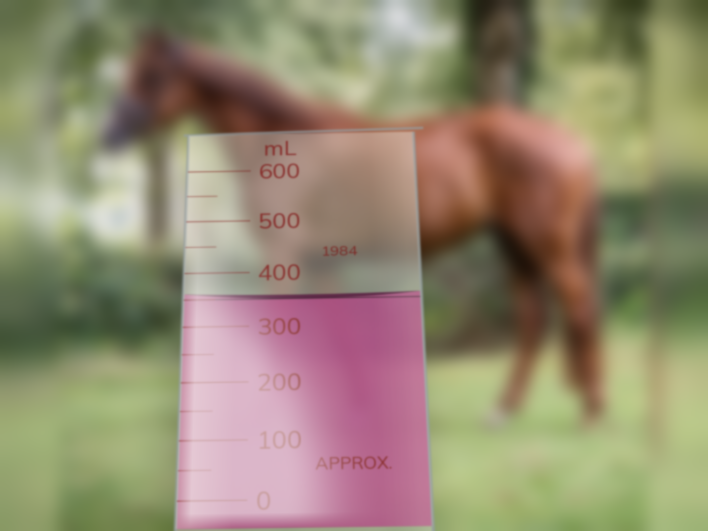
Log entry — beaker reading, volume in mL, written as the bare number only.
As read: 350
